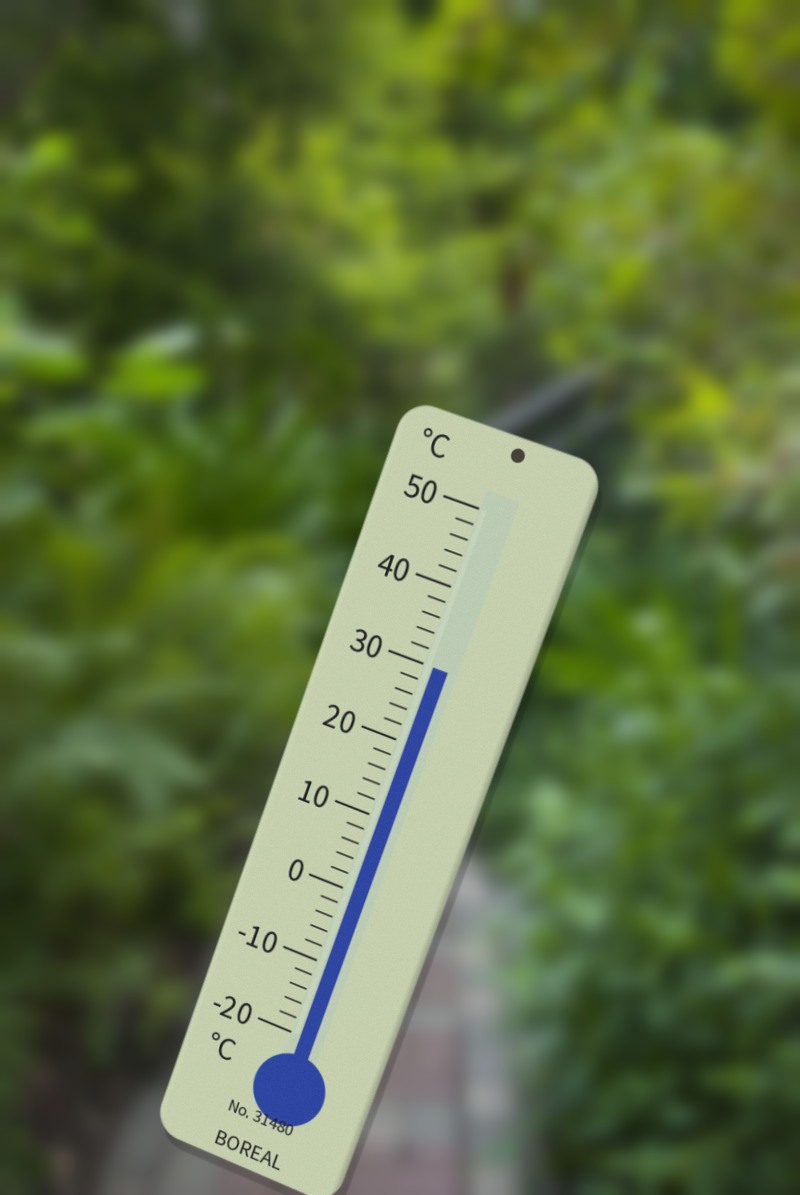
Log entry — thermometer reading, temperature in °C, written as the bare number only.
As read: 30
